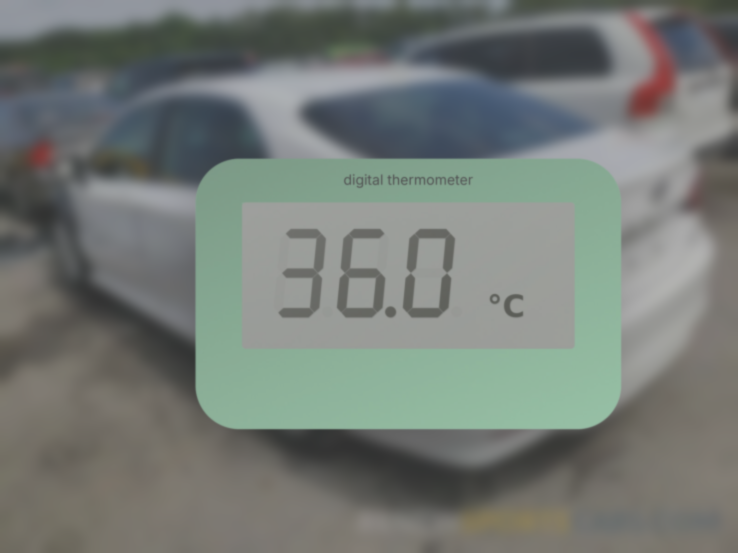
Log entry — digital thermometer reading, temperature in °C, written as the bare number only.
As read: 36.0
